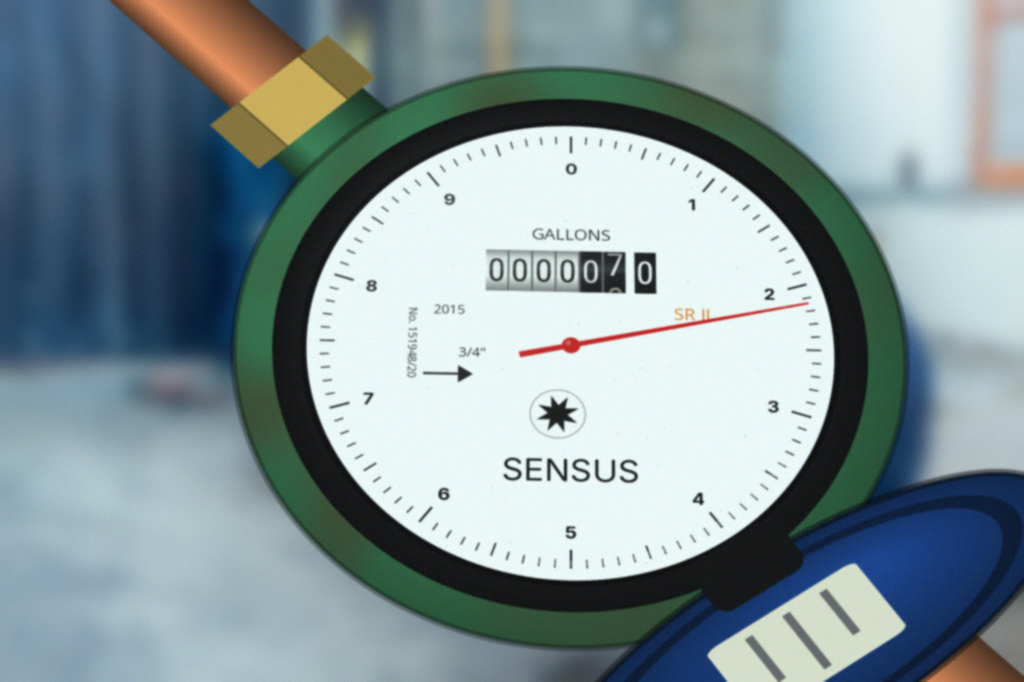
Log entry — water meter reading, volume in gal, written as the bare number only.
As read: 72.1
